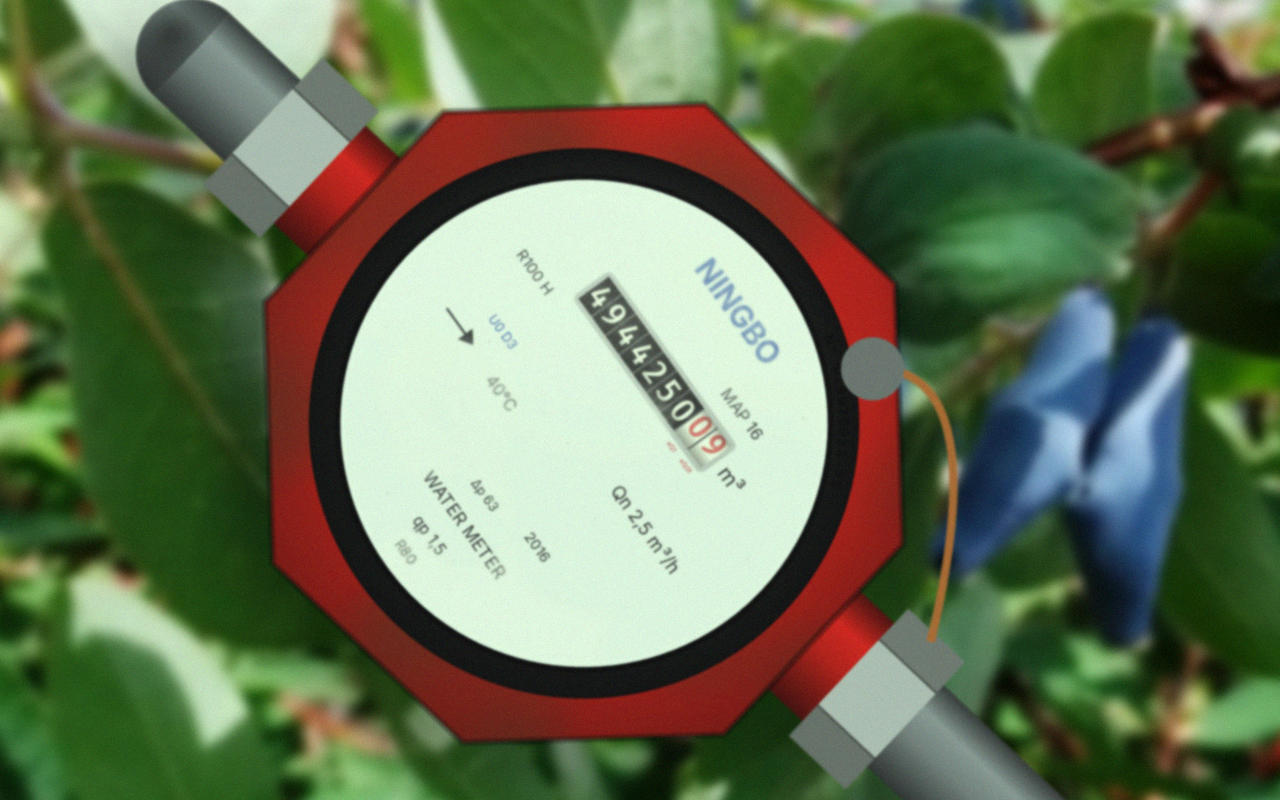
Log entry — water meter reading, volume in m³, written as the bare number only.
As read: 4944250.09
